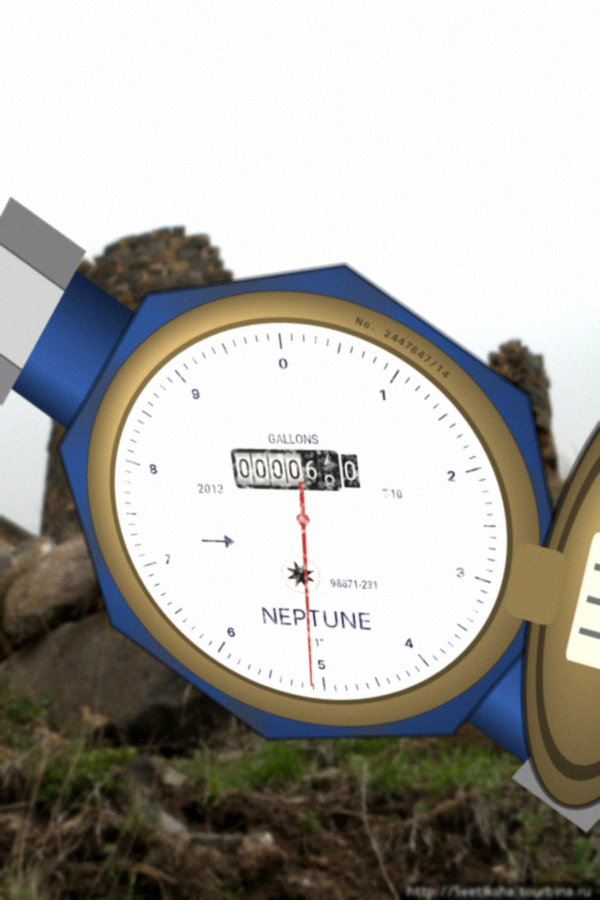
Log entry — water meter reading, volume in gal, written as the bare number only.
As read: 675.1
